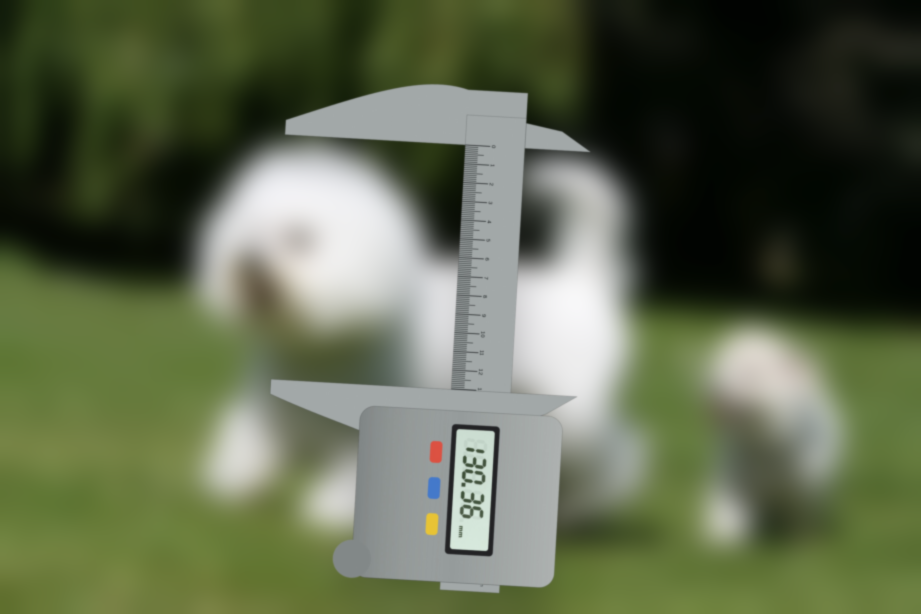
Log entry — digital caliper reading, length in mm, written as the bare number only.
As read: 130.36
